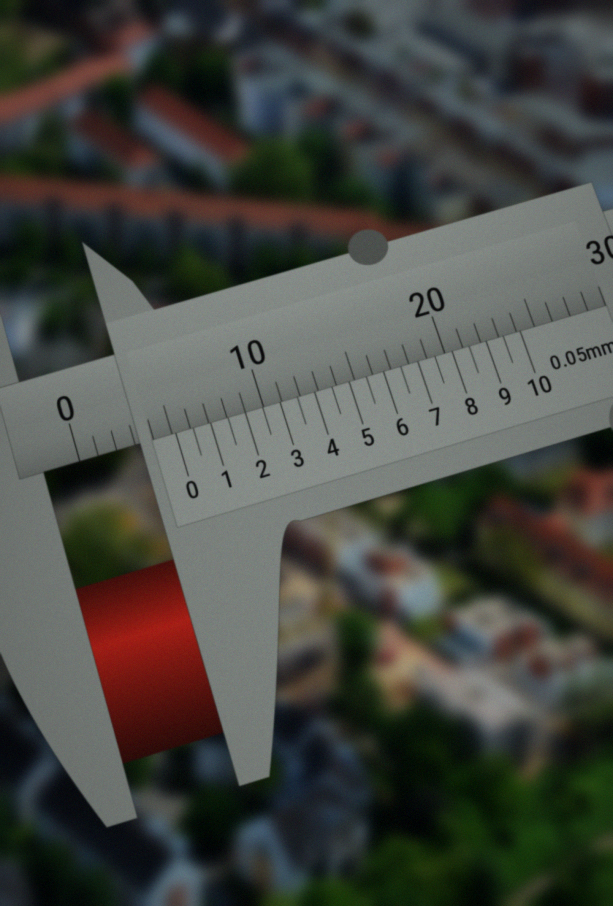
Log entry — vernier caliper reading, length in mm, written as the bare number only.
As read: 5.2
